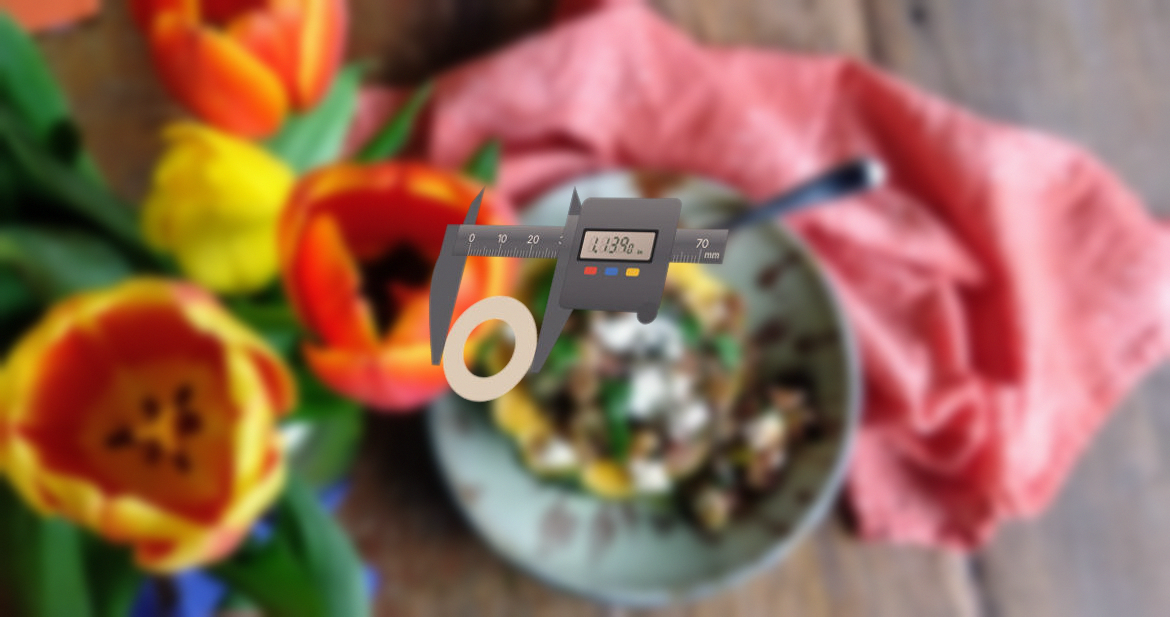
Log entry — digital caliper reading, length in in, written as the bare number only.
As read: 1.1390
